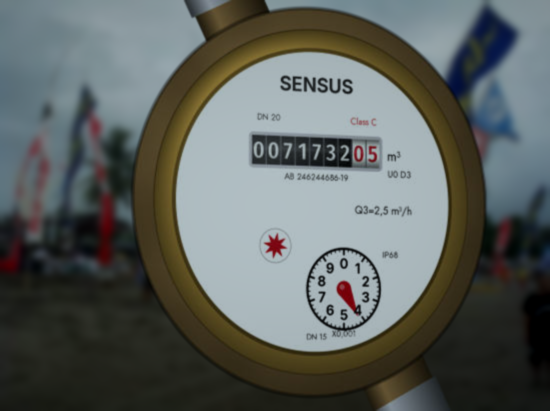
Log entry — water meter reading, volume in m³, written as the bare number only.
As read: 71732.054
